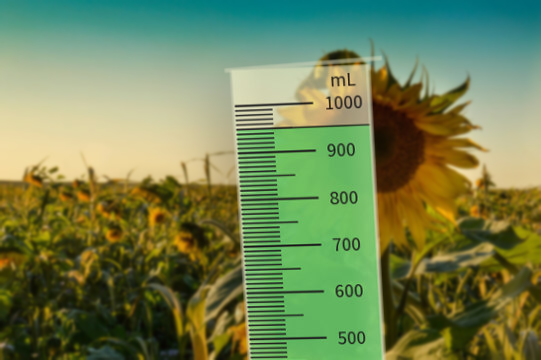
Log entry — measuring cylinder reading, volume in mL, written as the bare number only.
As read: 950
